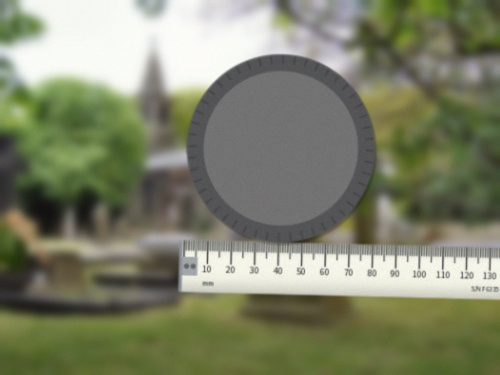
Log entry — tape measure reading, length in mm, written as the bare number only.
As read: 80
